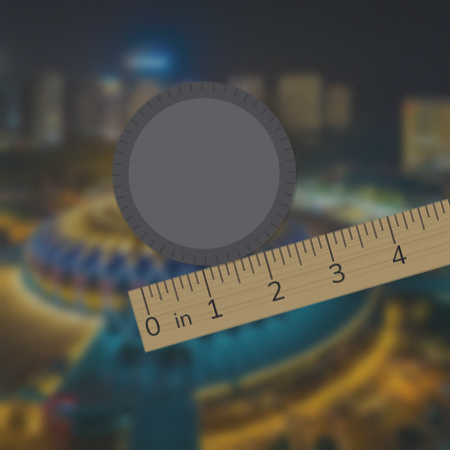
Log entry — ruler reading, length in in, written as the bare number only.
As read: 2.875
